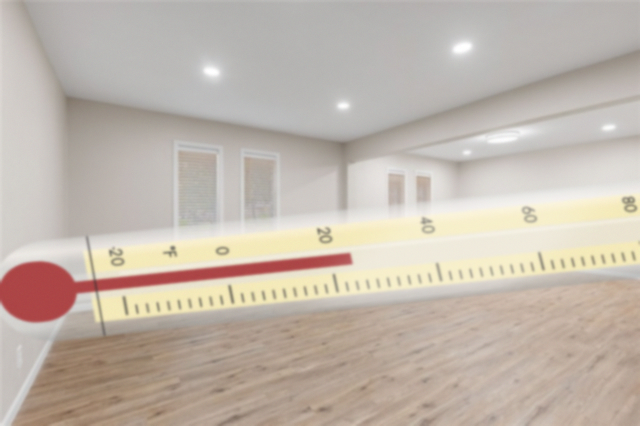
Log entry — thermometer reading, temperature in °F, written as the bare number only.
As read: 24
